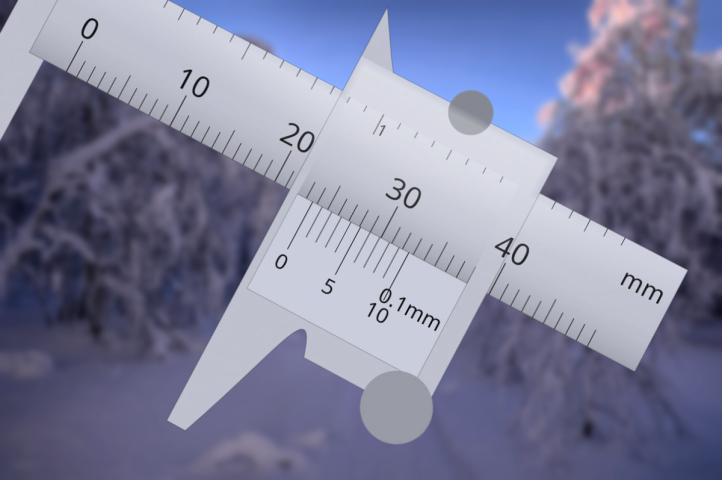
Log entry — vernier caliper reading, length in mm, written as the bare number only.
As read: 23.6
